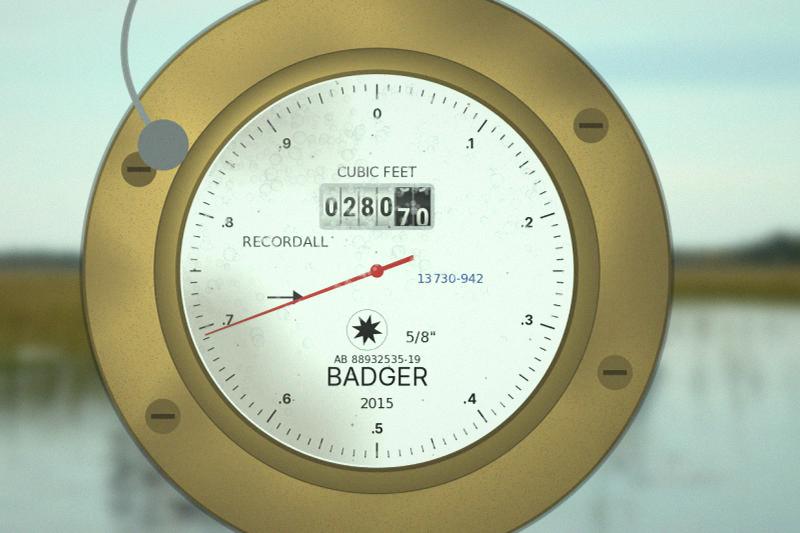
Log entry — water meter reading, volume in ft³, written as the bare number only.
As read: 28069.69
